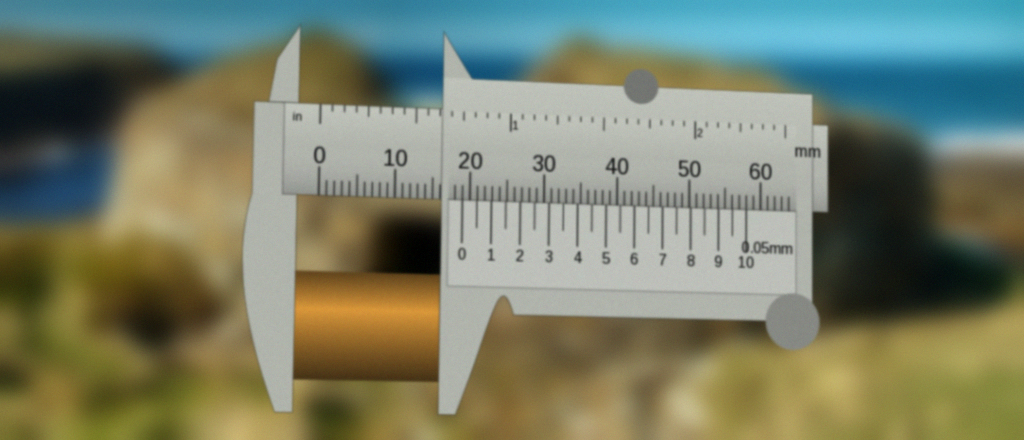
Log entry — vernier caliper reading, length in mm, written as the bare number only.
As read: 19.0
